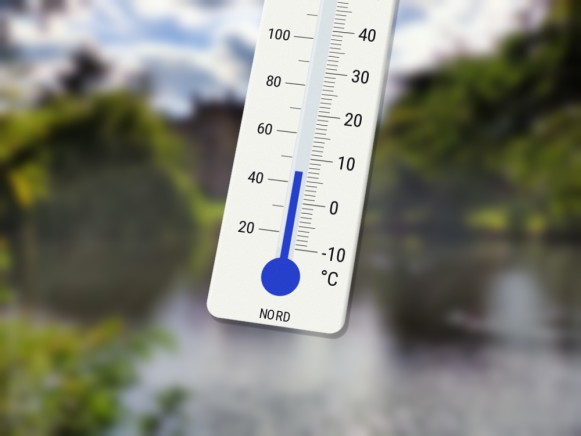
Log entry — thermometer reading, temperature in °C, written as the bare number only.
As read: 7
